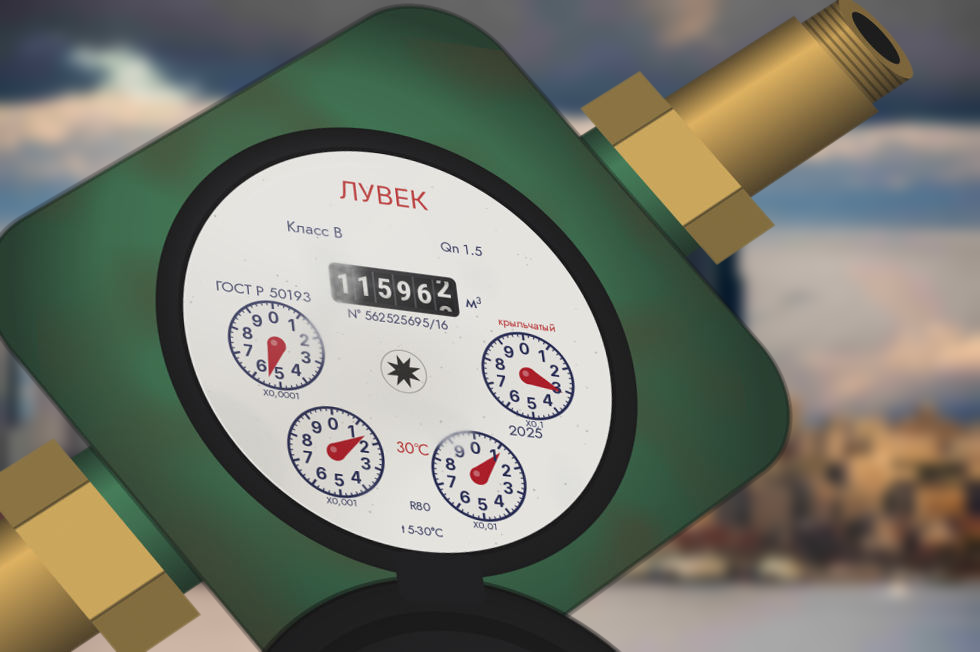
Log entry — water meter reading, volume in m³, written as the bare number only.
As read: 115962.3115
